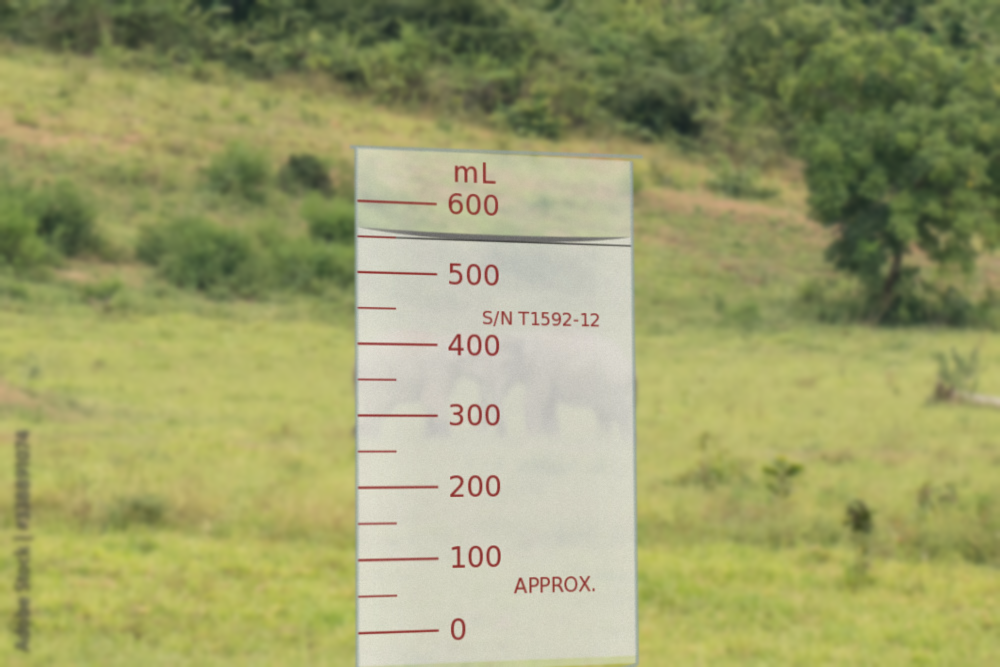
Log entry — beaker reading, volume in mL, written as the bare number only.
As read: 550
